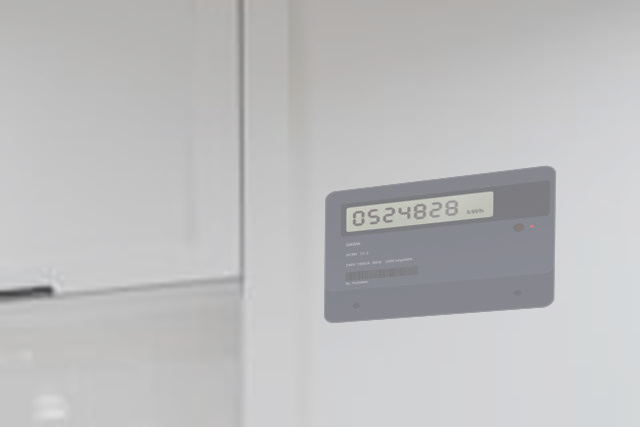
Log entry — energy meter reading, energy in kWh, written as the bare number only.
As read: 524828
